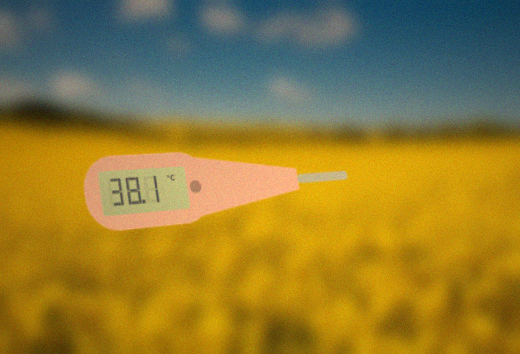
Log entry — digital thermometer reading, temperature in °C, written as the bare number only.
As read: 38.1
